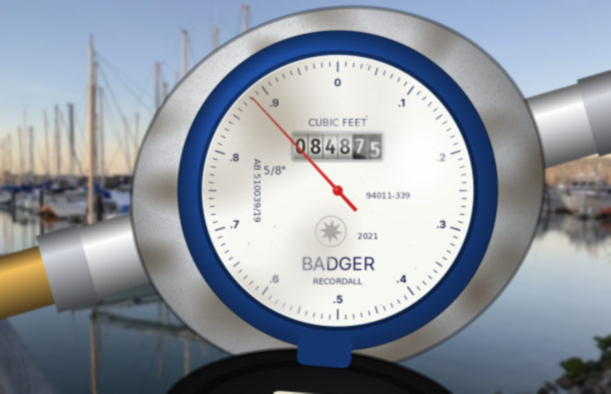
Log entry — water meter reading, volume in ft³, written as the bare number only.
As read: 84874.88
